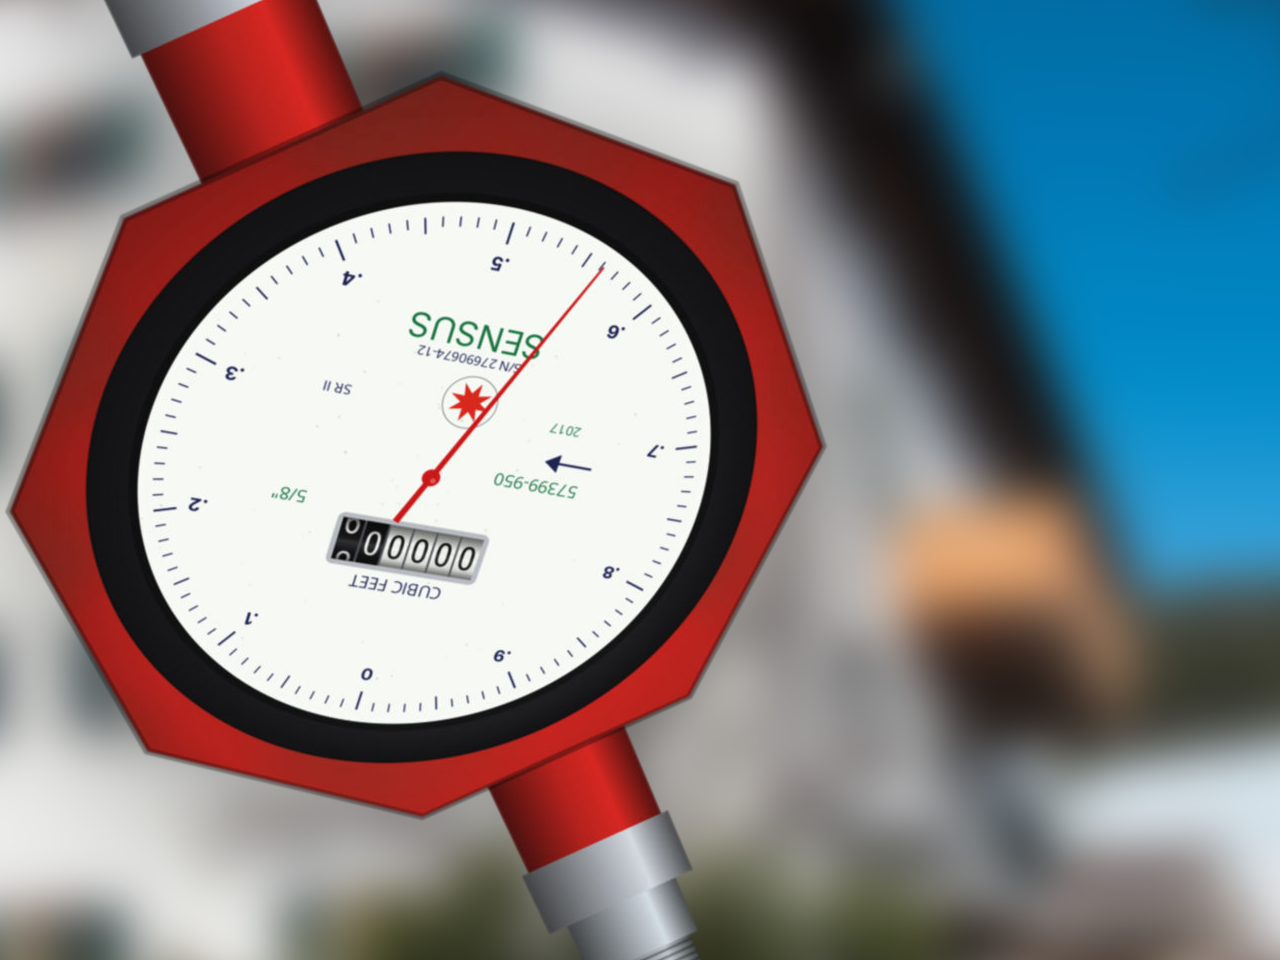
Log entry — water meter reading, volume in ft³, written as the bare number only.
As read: 8.56
